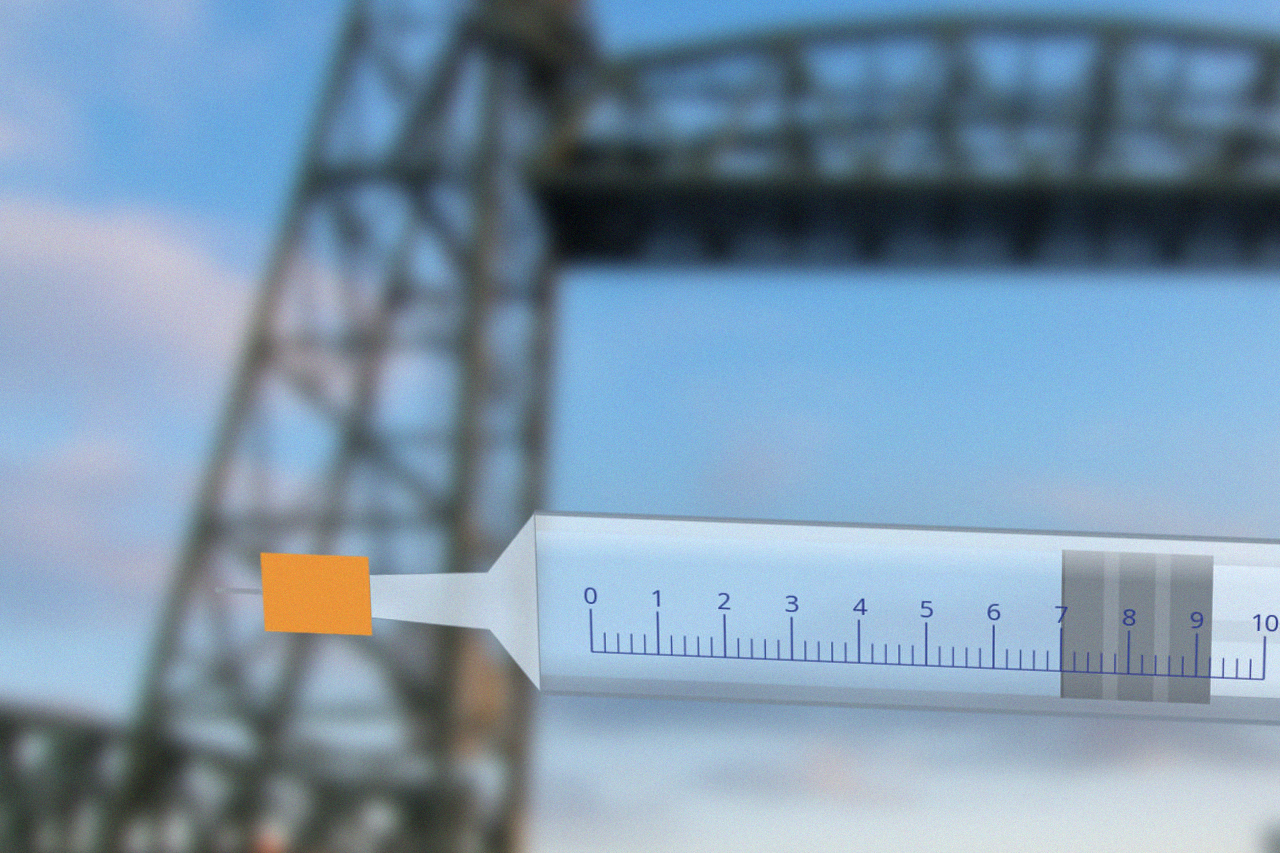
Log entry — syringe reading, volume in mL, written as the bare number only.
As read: 7
